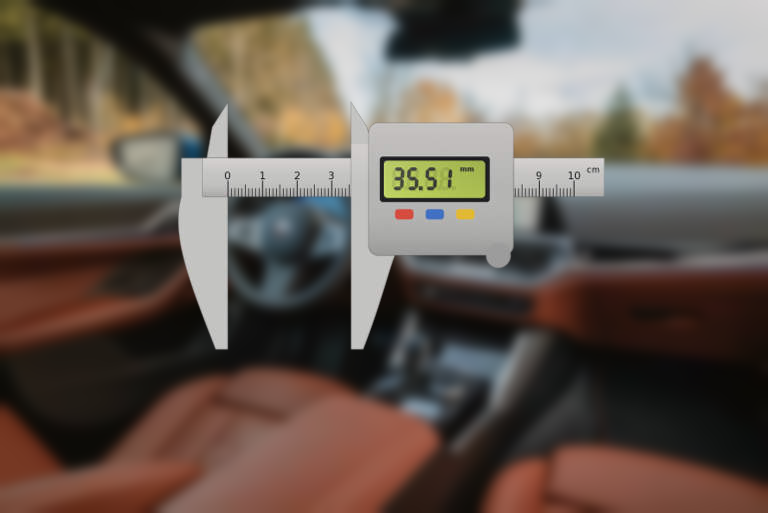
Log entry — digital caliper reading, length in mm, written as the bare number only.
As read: 35.51
